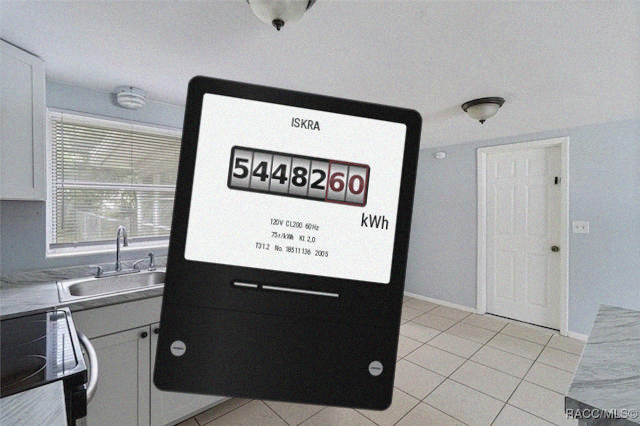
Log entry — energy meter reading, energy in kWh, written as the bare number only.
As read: 54482.60
